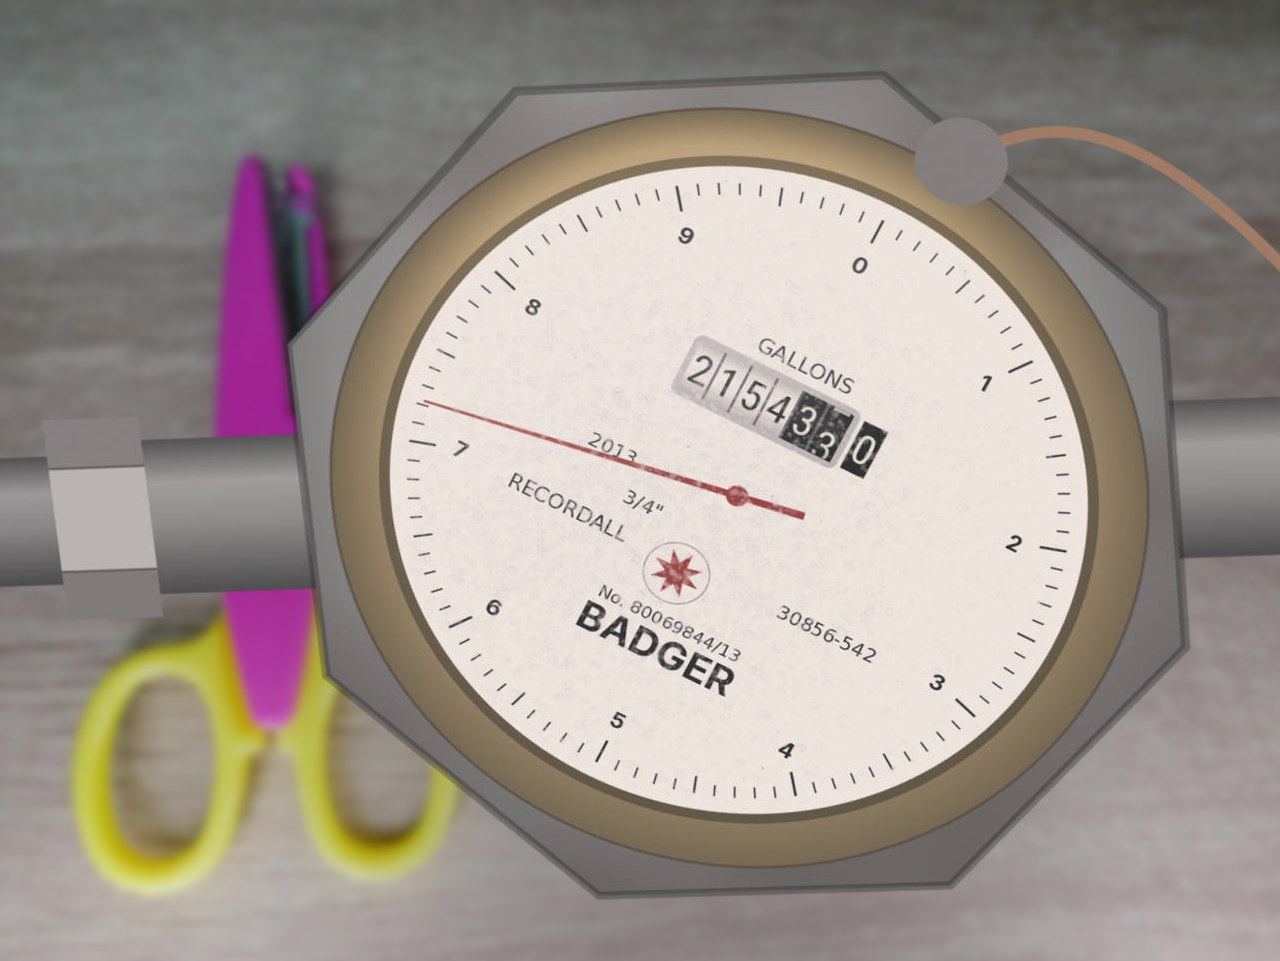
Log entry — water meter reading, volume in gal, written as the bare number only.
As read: 2154327.2
